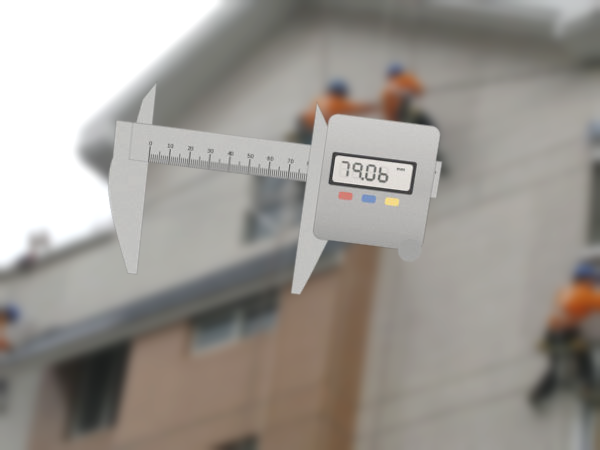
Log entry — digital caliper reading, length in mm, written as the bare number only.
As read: 79.06
